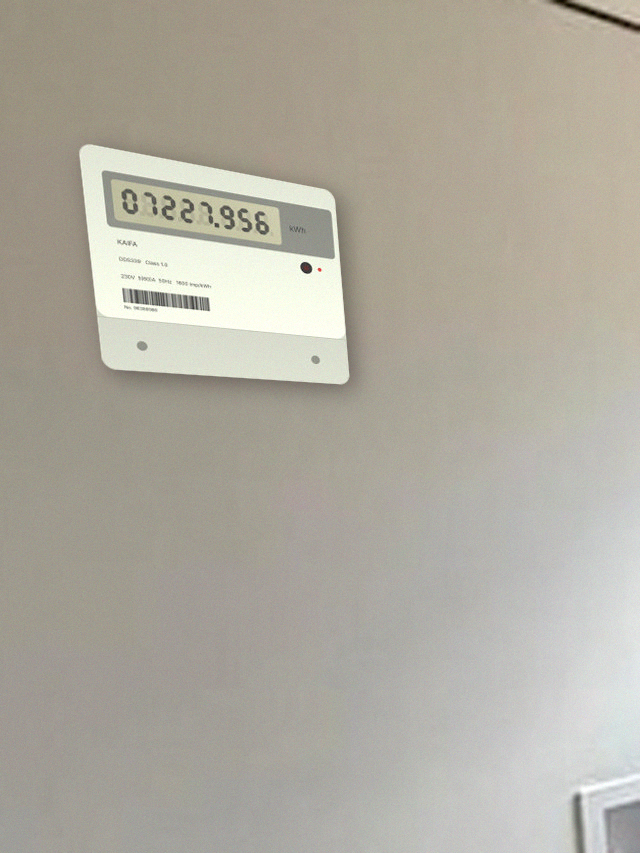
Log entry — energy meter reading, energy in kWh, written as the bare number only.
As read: 7227.956
